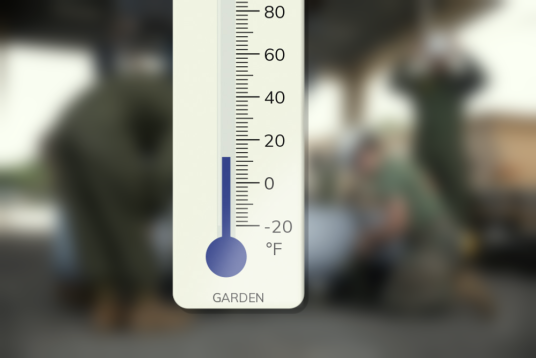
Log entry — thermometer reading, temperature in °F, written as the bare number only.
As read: 12
